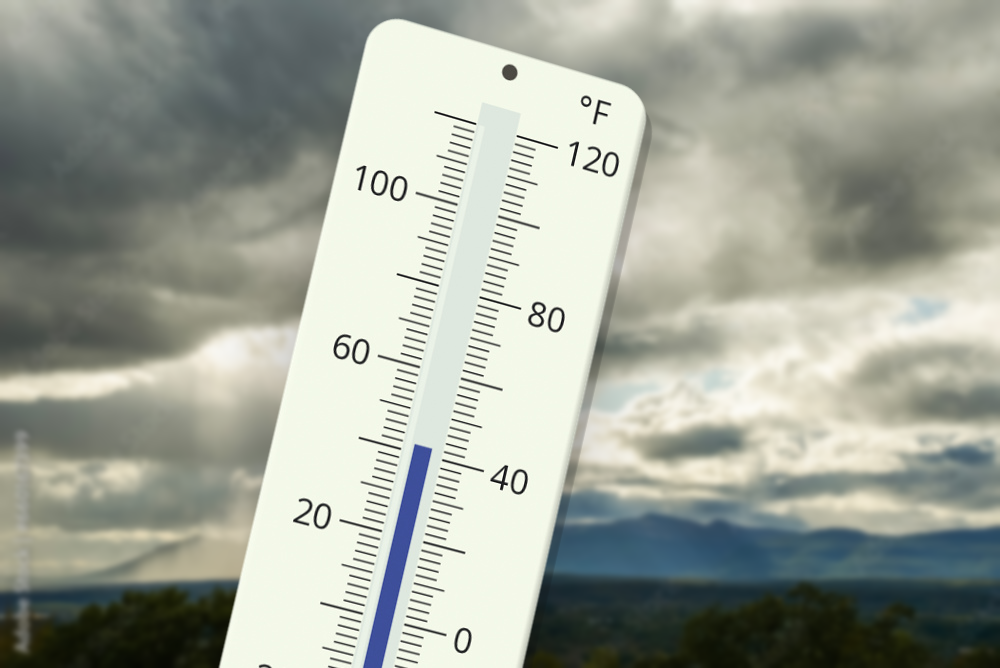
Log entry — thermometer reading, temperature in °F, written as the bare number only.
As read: 42
